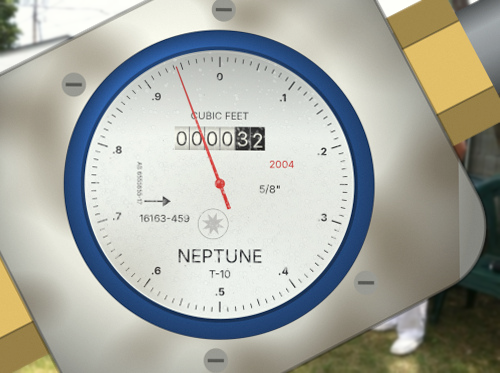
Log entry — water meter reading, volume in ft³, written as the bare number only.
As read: 31.94
